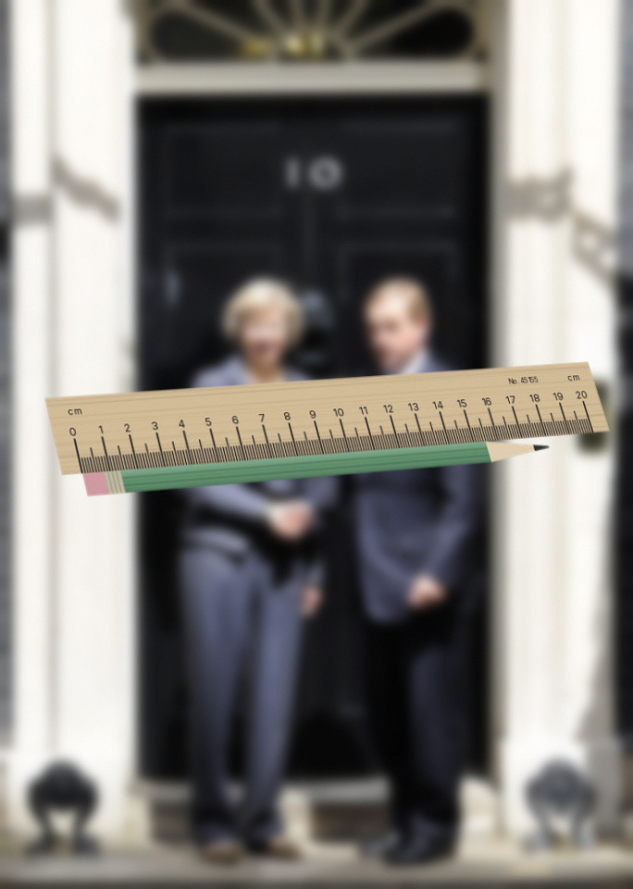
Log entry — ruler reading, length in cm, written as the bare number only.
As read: 18
